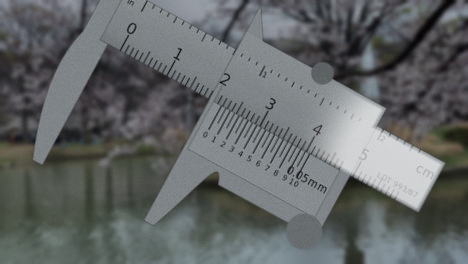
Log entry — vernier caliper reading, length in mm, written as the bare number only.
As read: 21.8
